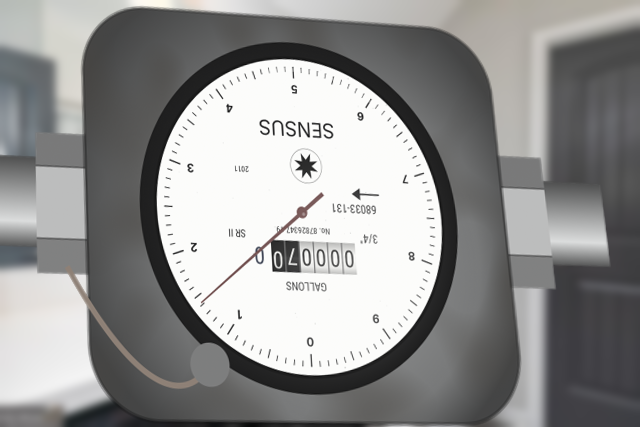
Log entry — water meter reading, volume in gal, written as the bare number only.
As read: 701.4
